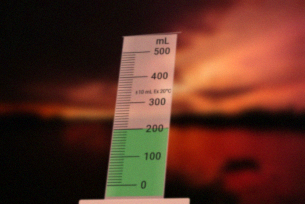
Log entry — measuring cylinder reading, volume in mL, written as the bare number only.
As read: 200
